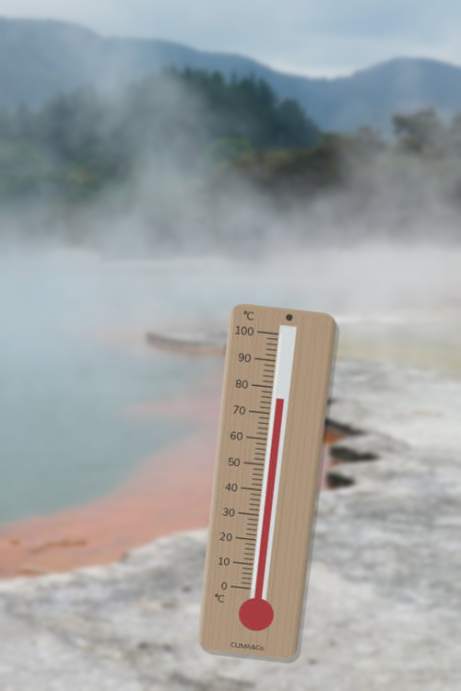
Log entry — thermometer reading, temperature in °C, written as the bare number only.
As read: 76
